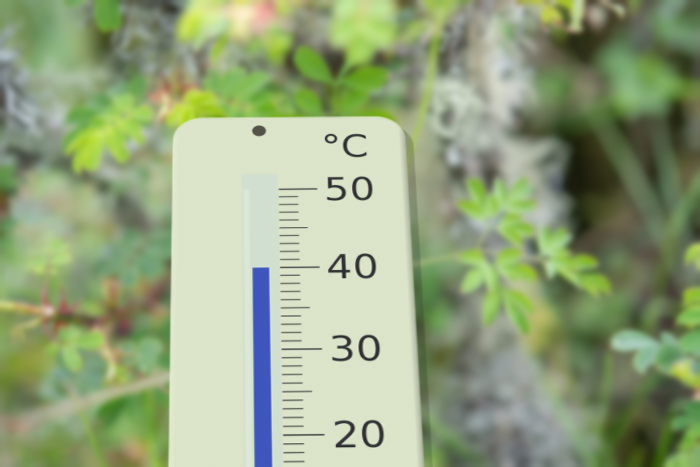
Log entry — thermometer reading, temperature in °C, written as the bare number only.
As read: 40
